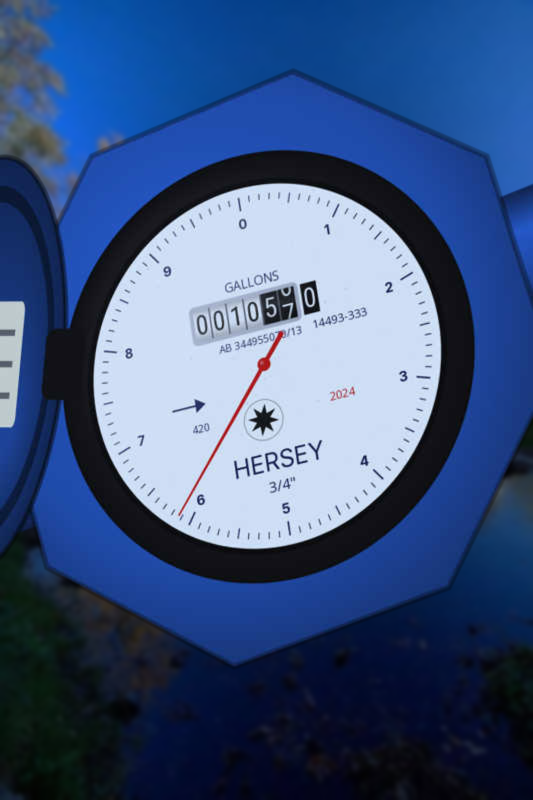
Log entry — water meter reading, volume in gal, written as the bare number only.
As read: 10566.1
